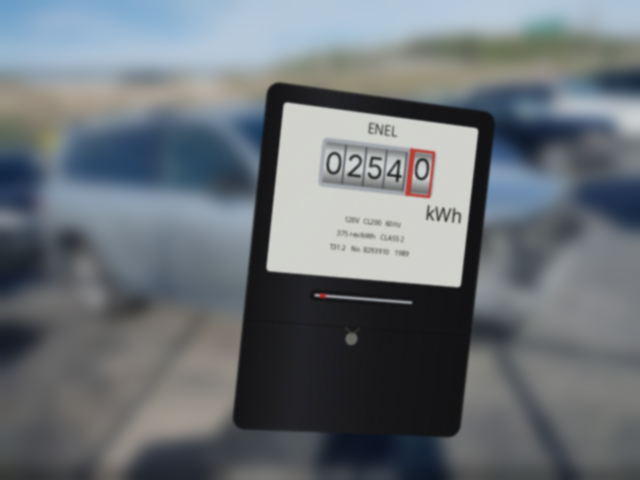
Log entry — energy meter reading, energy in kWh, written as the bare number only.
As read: 254.0
